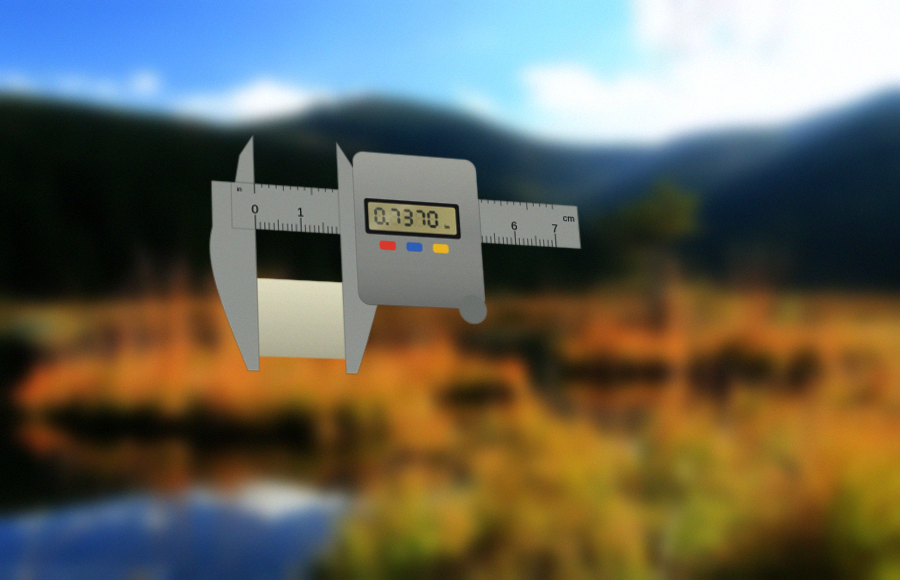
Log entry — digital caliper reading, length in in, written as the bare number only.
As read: 0.7370
